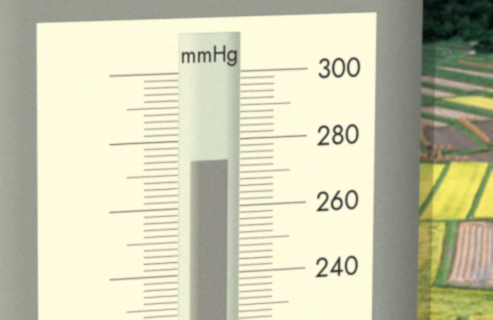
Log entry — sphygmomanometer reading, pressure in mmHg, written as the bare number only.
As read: 274
